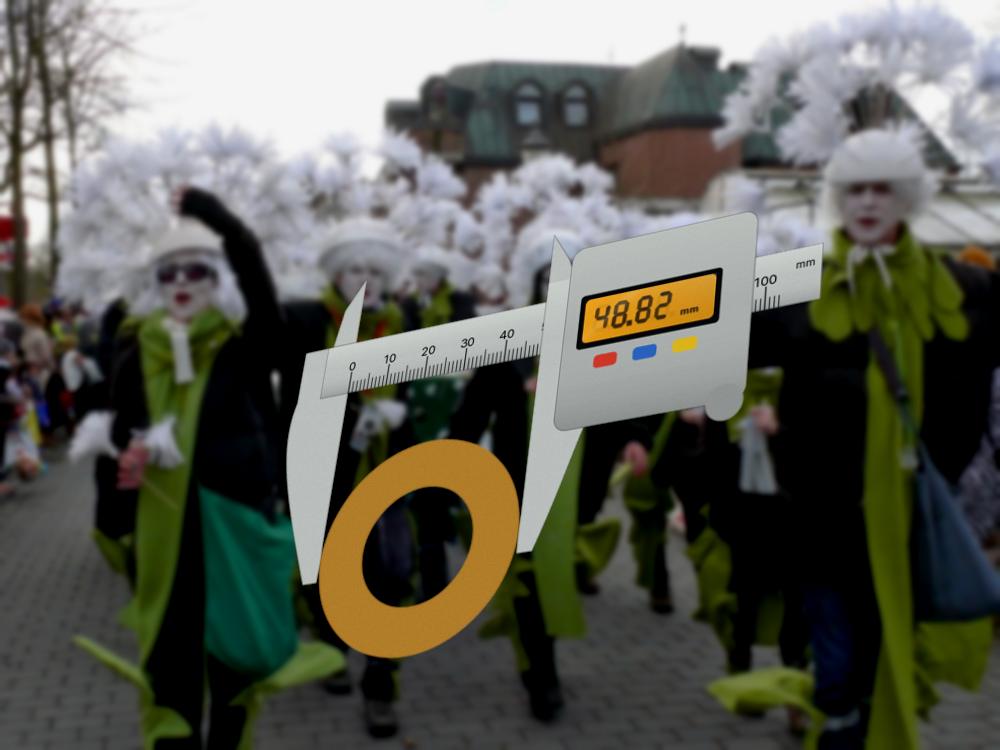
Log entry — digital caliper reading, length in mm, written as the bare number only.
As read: 48.82
